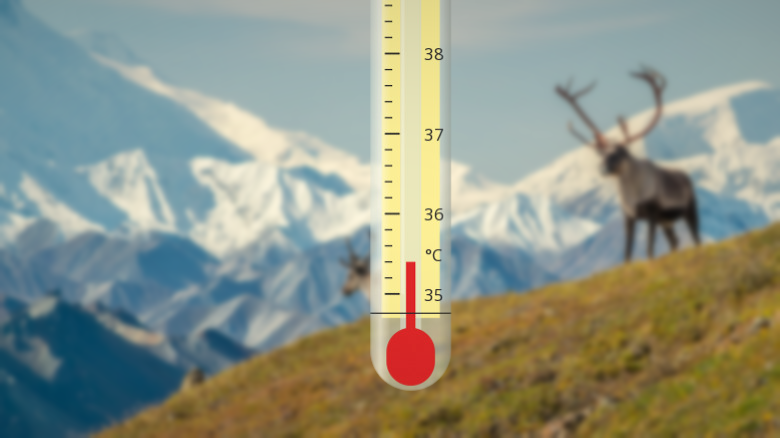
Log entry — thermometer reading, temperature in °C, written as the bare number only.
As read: 35.4
